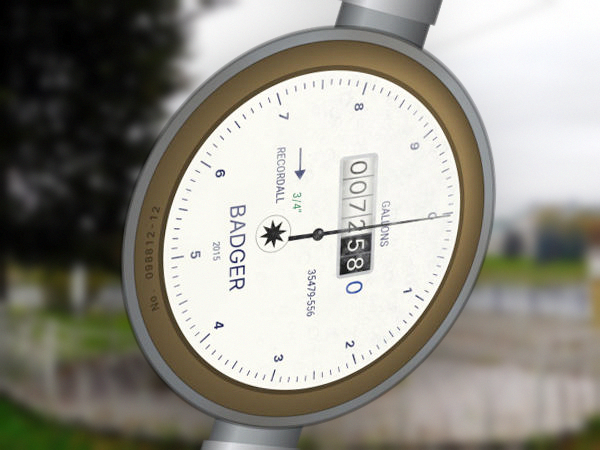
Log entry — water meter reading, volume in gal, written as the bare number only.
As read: 72580.0
